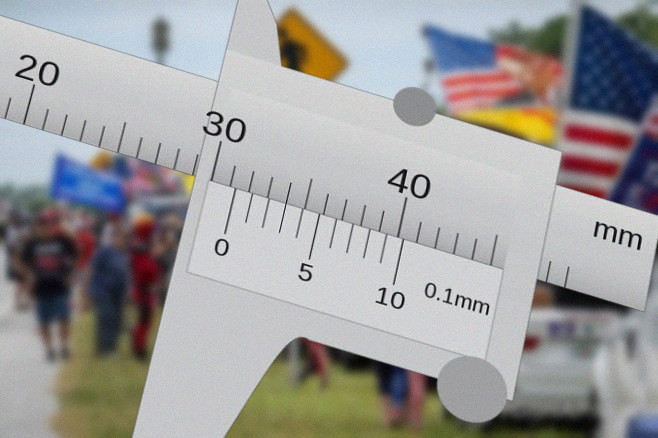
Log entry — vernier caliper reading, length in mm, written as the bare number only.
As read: 31.3
